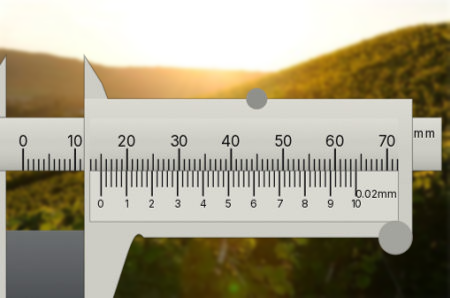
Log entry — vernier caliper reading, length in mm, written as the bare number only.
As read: 15.0
